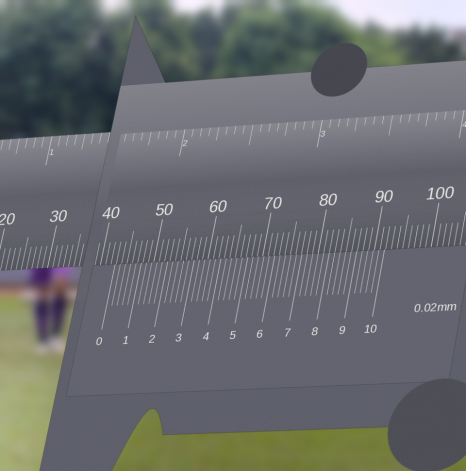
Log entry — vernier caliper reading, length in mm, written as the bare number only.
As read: 42.8
